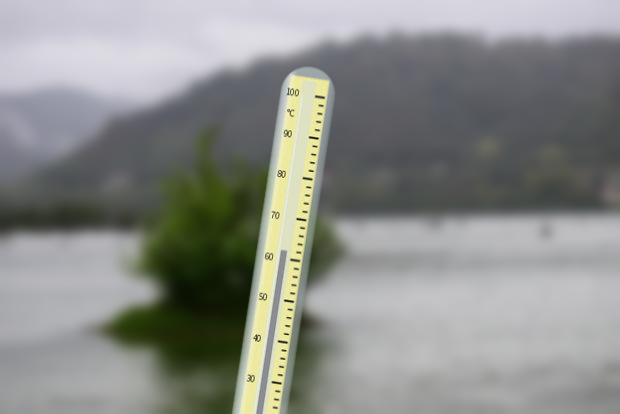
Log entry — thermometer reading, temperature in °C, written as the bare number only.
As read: 62
